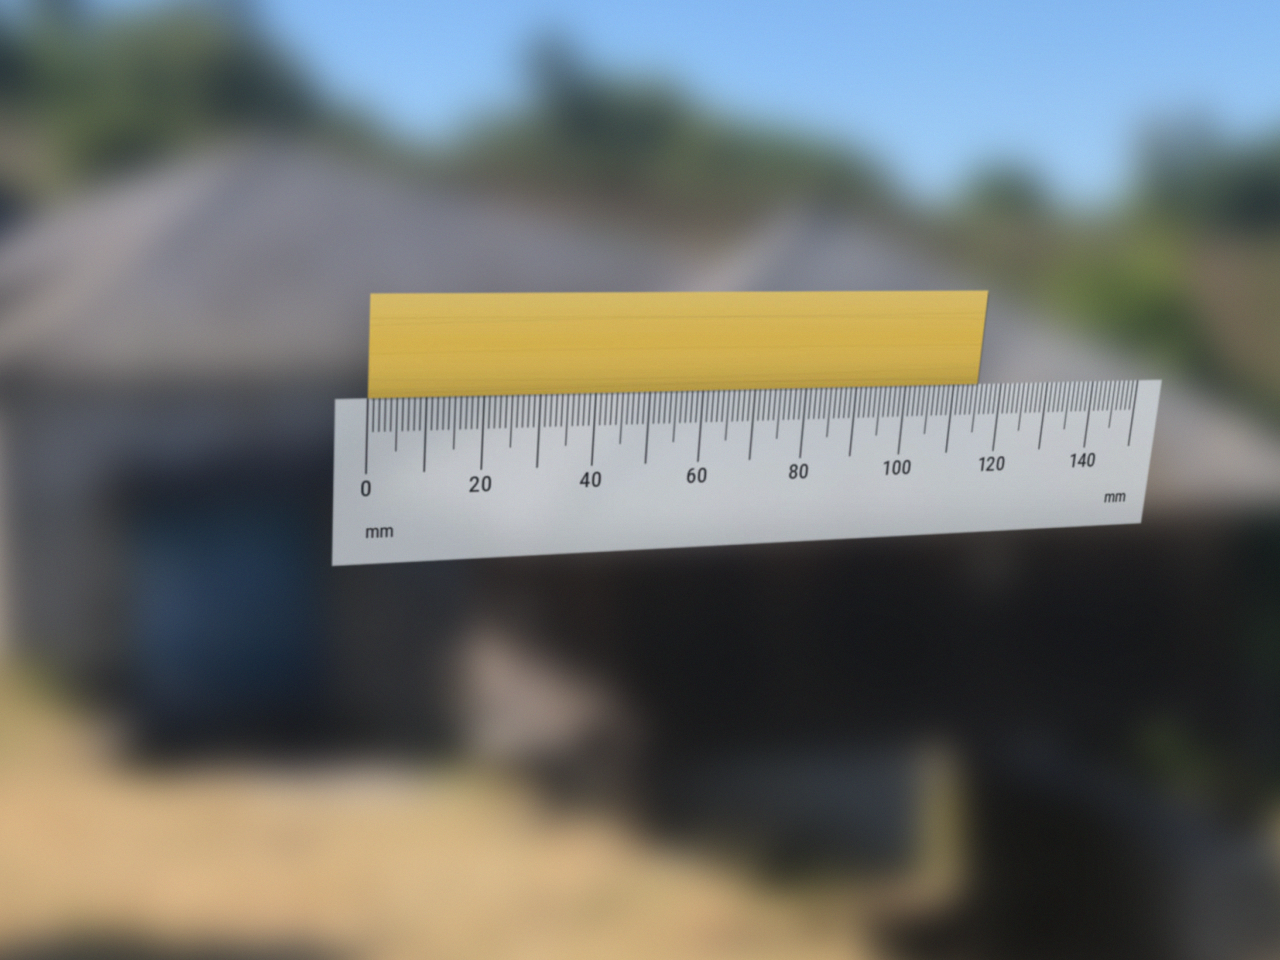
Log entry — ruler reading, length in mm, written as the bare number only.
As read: 115
